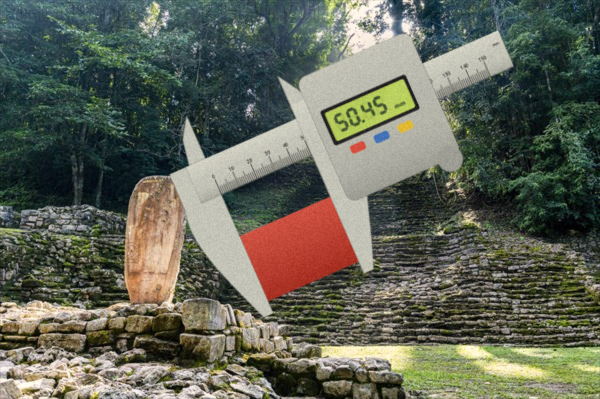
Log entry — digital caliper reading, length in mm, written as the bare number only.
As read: 50.45
